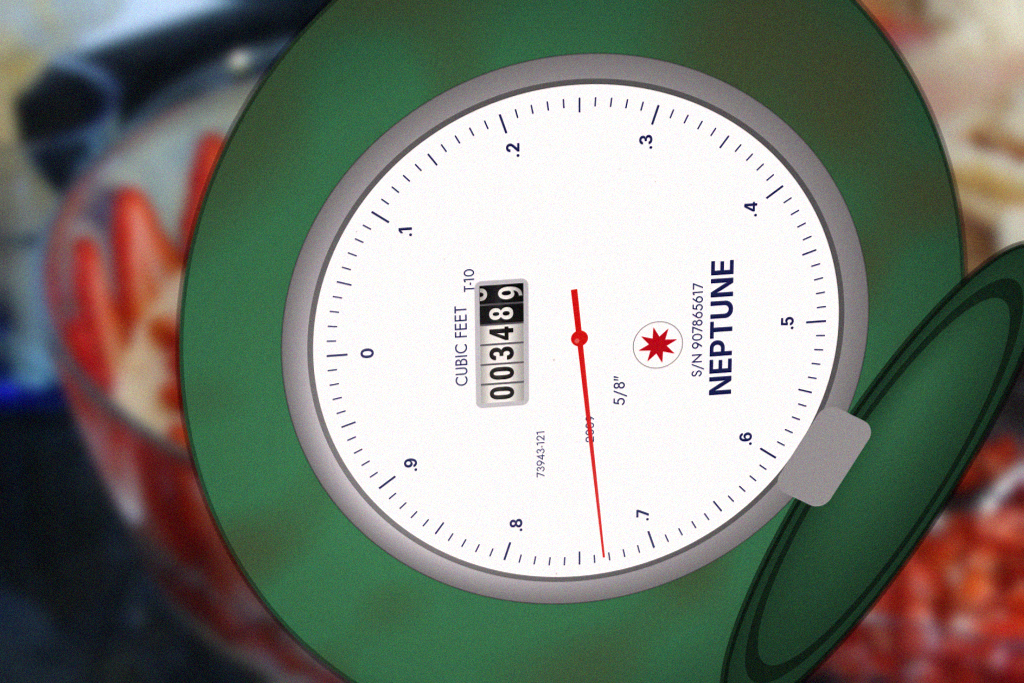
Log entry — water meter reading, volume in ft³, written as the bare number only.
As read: 3488.73
